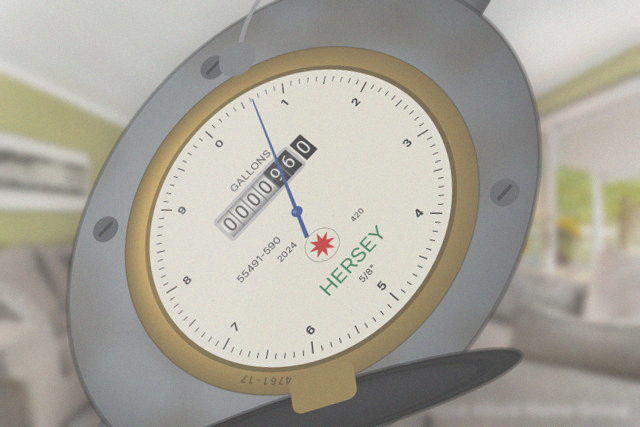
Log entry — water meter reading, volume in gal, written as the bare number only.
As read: 960.6
